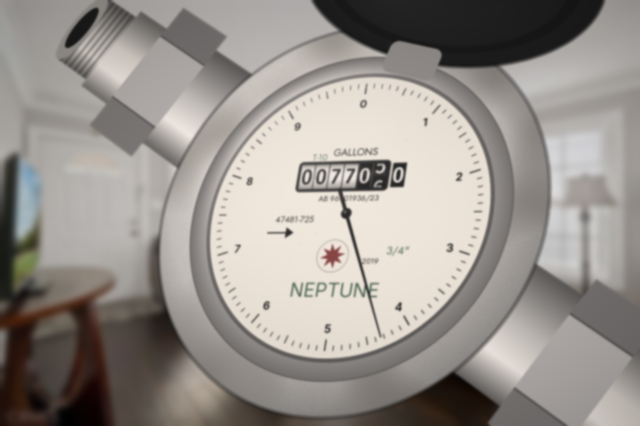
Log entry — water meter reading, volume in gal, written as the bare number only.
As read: 77054.3
